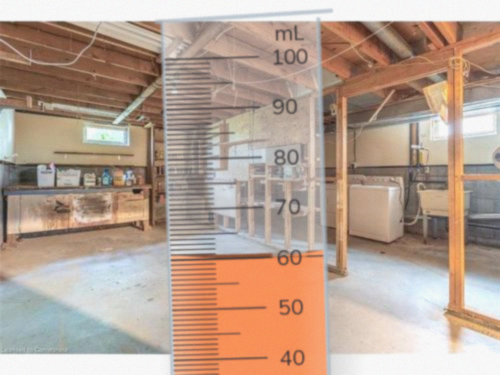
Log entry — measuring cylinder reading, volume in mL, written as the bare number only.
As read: 60
